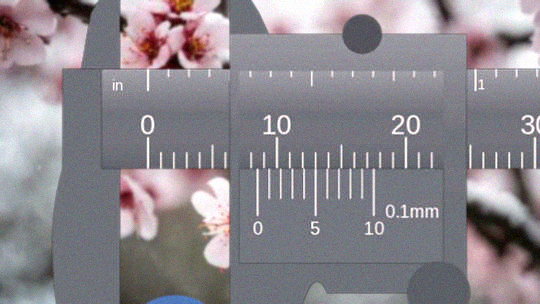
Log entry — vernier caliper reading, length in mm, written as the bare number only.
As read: 8.5
